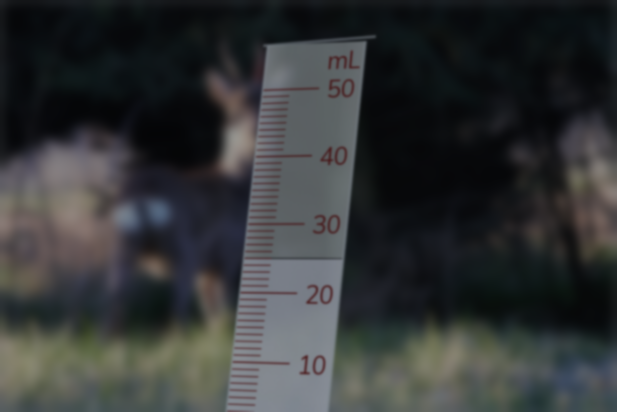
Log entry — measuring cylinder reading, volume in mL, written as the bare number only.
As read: 25
